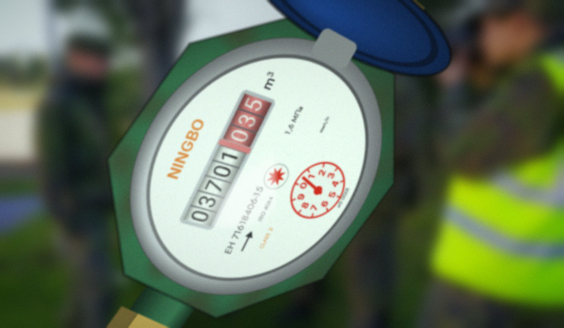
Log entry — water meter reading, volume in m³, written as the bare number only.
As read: 3701.0350
